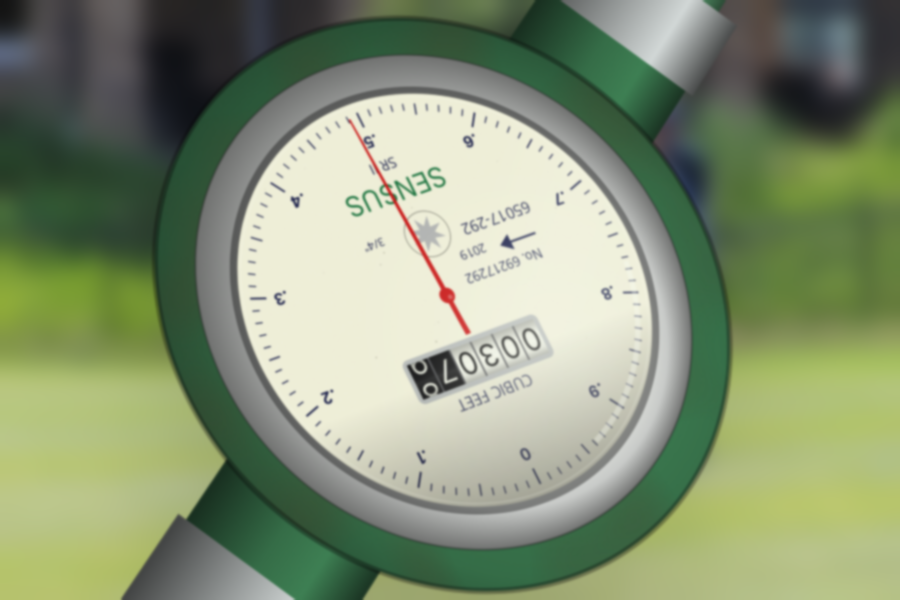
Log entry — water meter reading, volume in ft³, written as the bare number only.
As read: 3078.49
